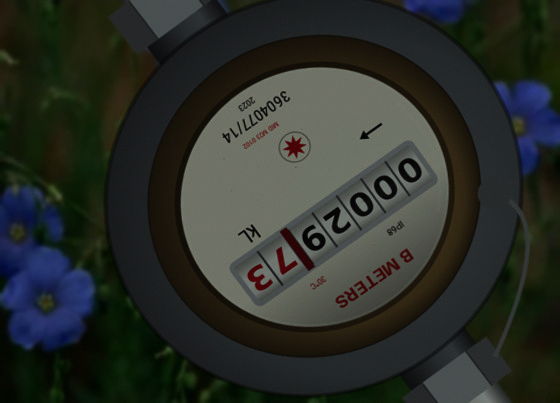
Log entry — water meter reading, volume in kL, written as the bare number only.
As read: 29.73
